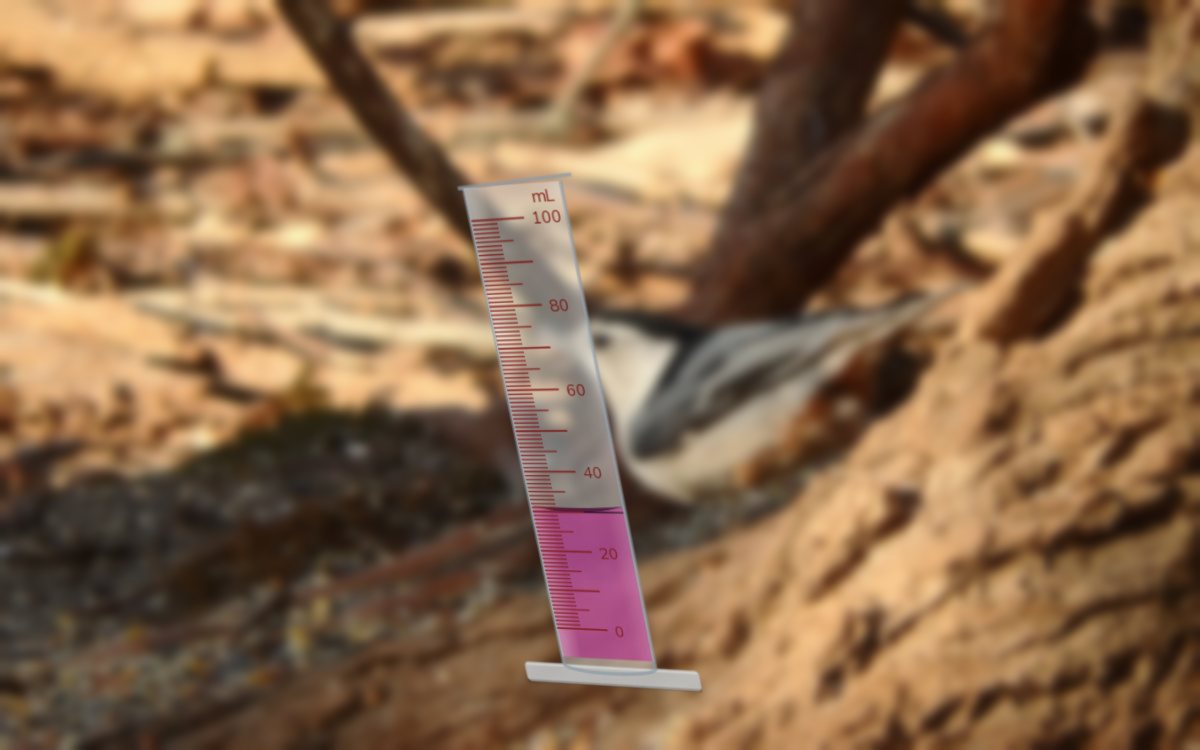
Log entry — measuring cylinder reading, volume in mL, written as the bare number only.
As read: 30
